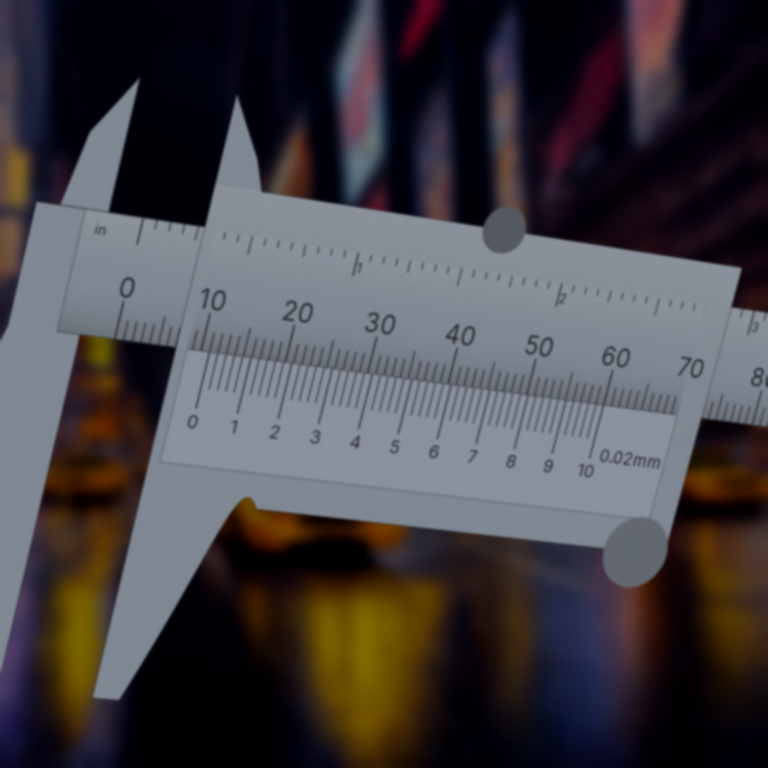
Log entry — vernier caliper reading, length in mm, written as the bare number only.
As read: 11.0
